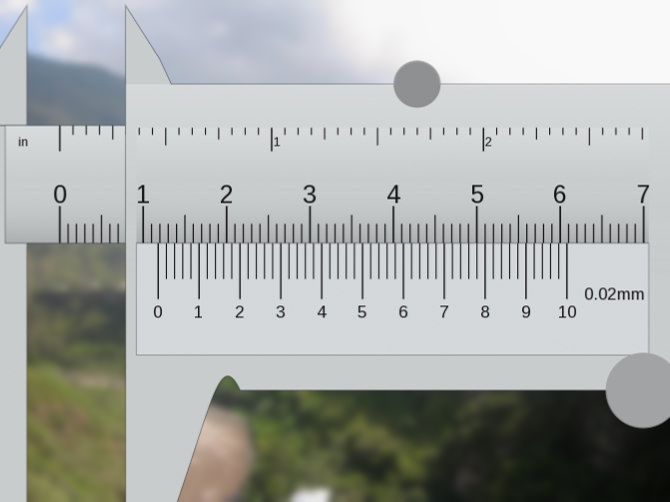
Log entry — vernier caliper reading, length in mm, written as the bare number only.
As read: 11.8
